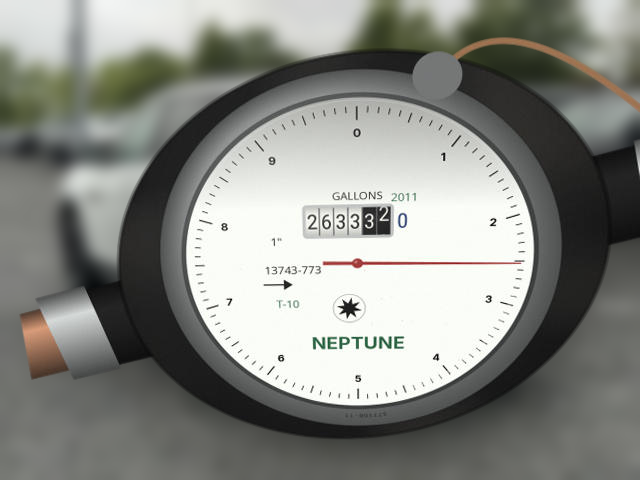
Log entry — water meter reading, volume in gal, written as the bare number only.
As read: 2633322.5
